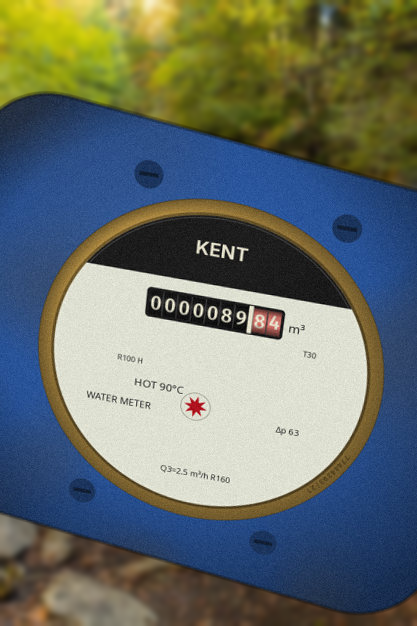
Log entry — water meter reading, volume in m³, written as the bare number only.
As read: 89.84
